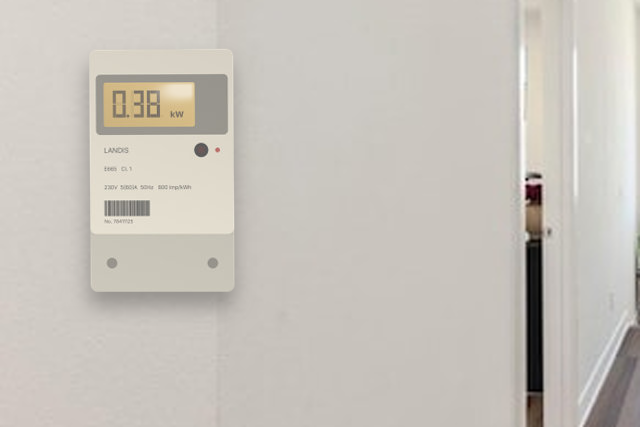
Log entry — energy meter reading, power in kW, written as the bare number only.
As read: 0.38
